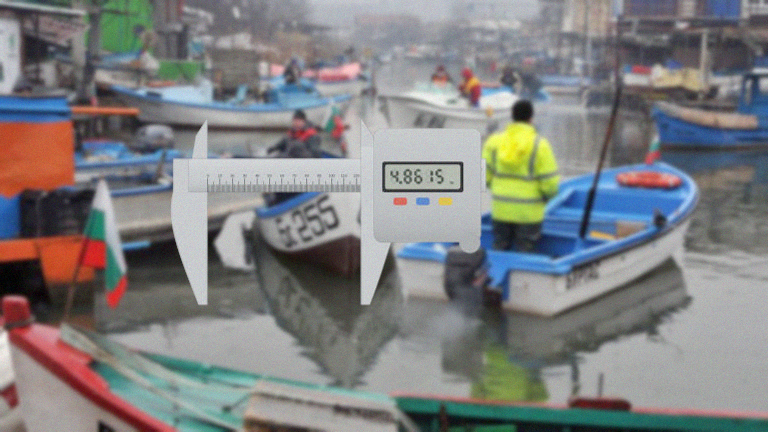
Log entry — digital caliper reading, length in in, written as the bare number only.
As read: 4.8615
